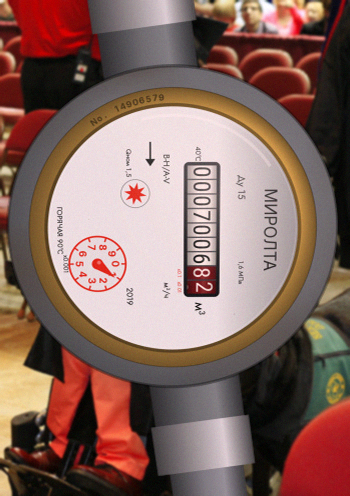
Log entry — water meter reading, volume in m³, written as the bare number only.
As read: 7006.821
